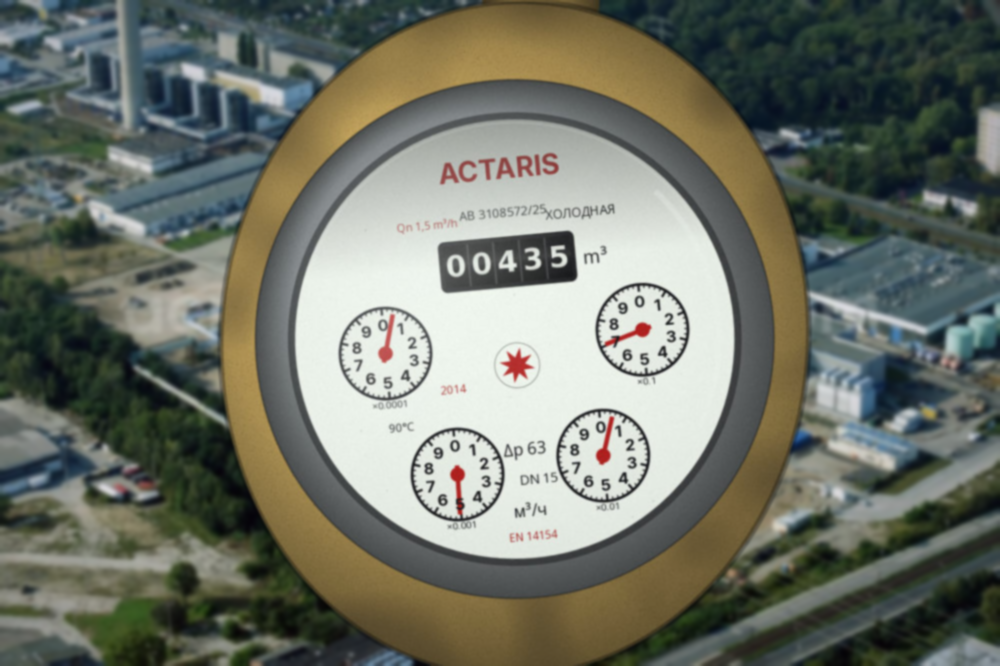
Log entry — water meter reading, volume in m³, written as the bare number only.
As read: 435.7050
